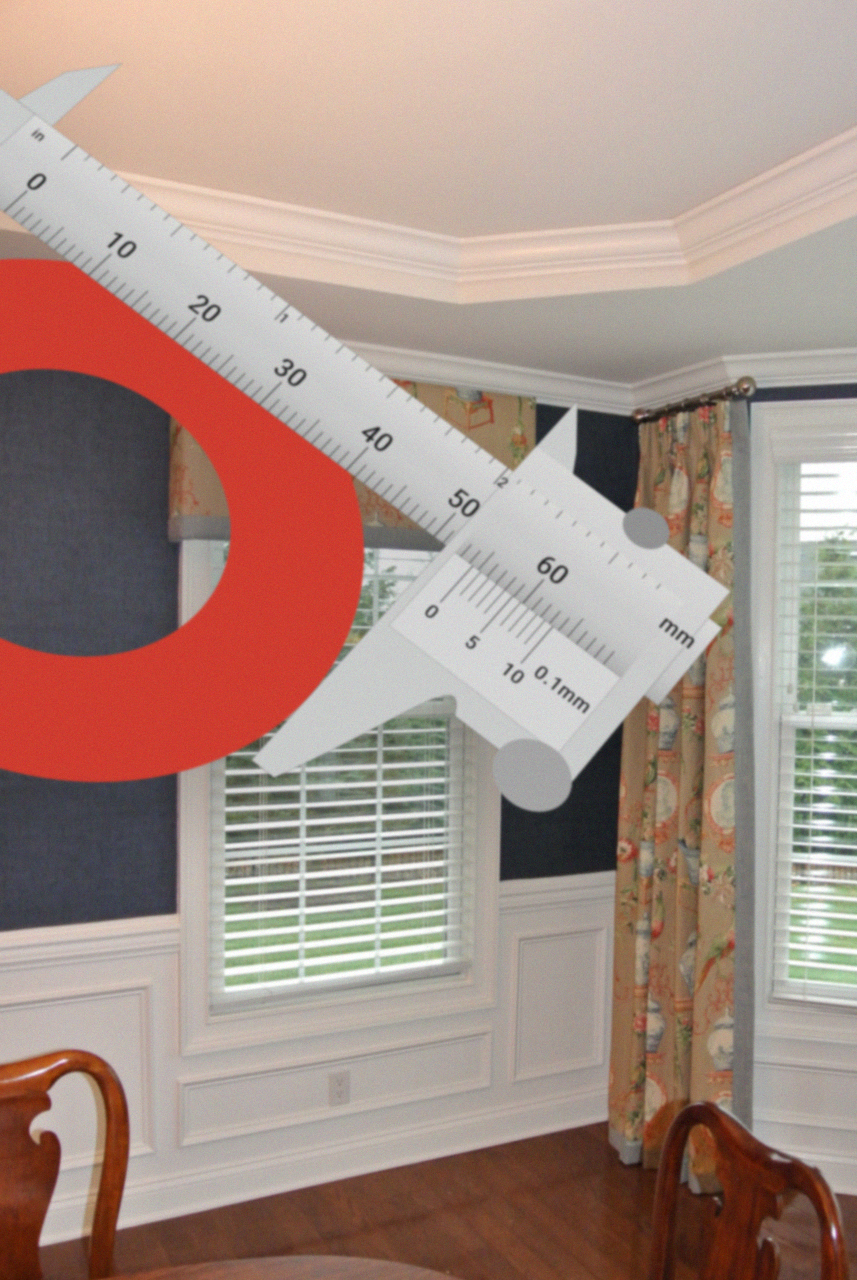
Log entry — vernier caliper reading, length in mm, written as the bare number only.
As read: 54.4
